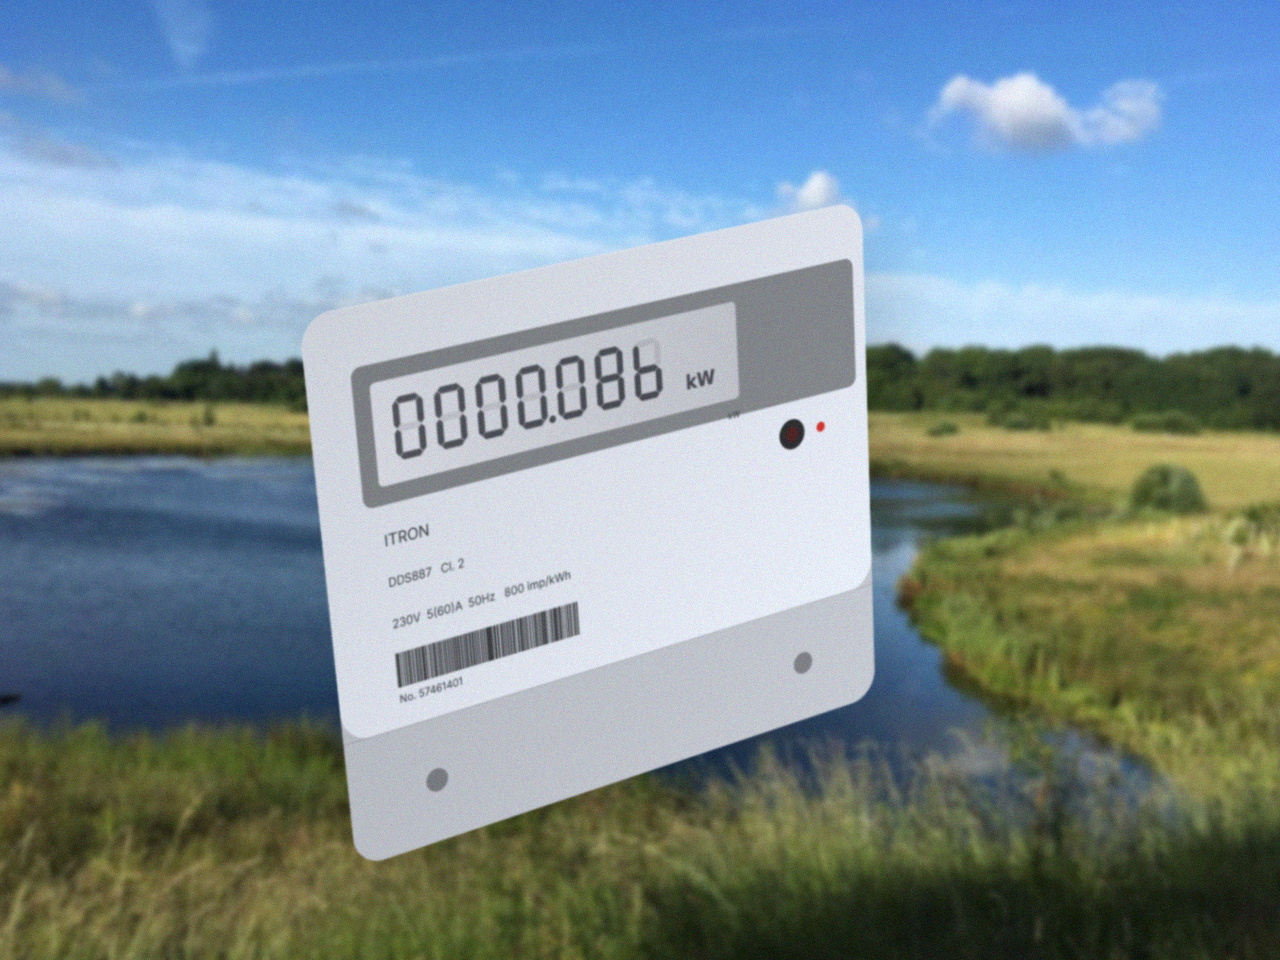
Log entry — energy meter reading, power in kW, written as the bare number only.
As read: 0.086
